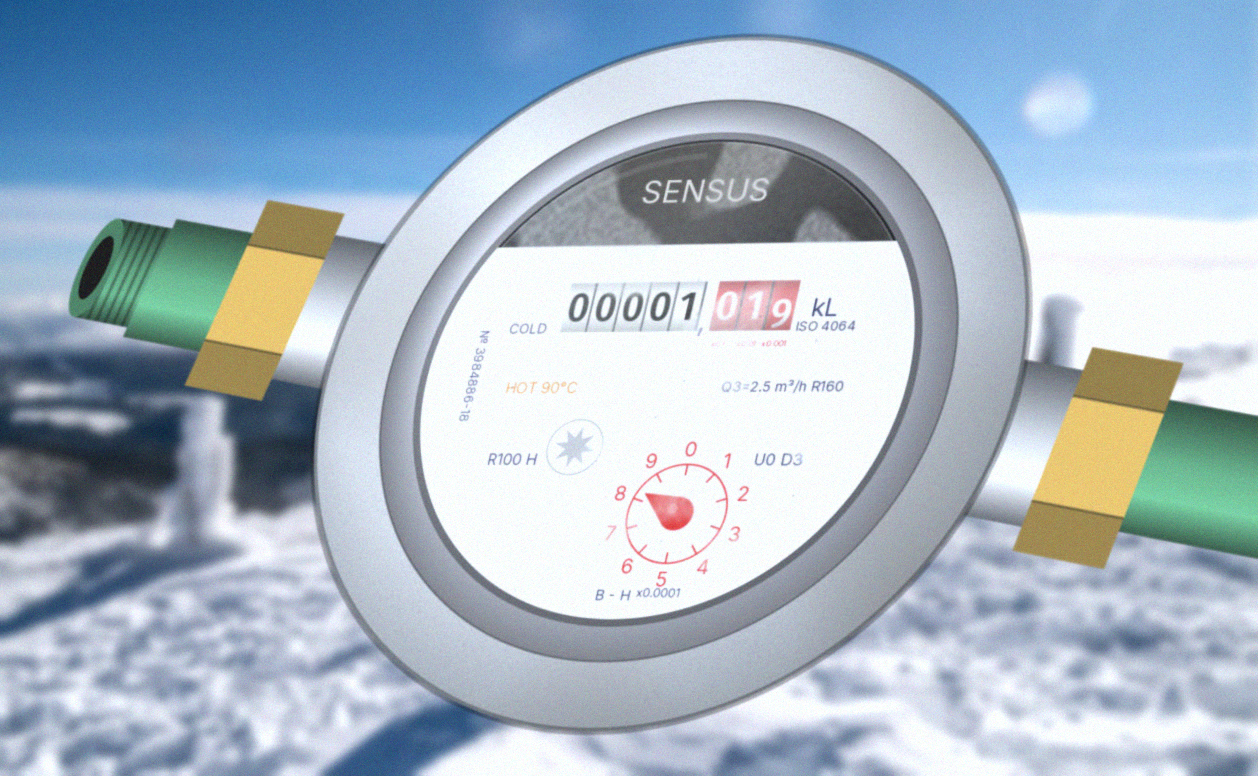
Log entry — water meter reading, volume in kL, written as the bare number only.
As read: 1.0188
